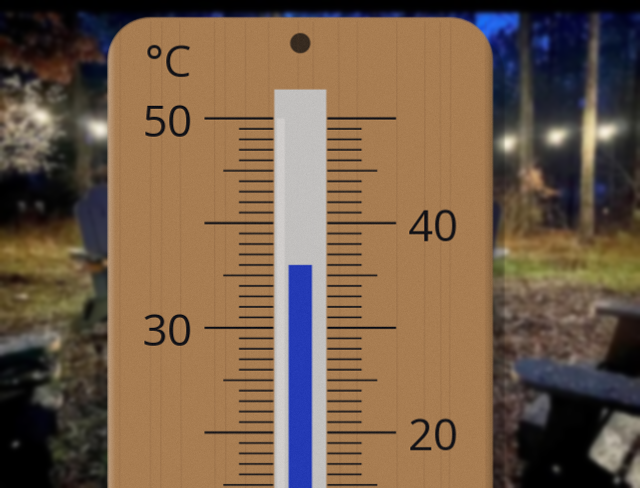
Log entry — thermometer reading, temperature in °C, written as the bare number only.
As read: 36
